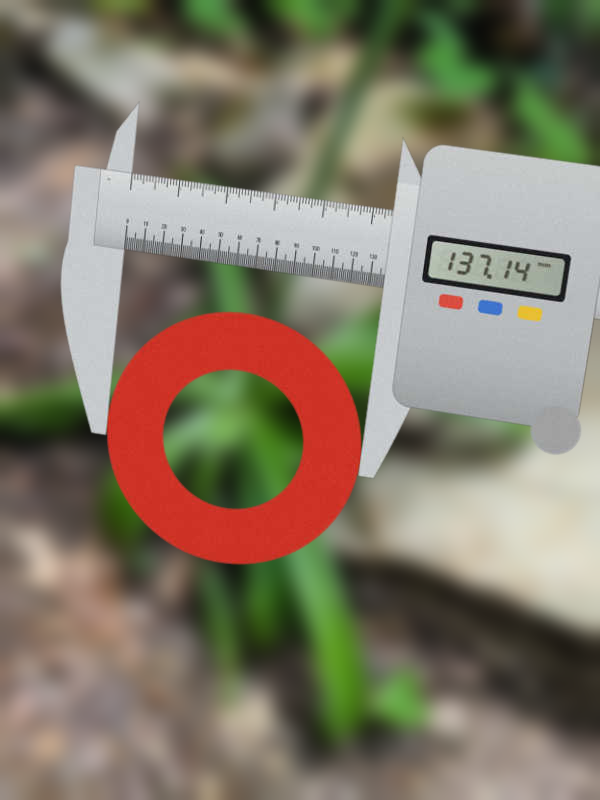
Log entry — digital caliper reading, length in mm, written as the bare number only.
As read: 137.14
